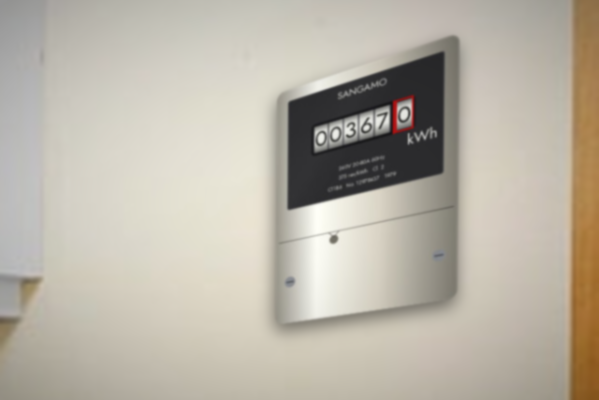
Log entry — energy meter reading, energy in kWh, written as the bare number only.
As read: 367.0
